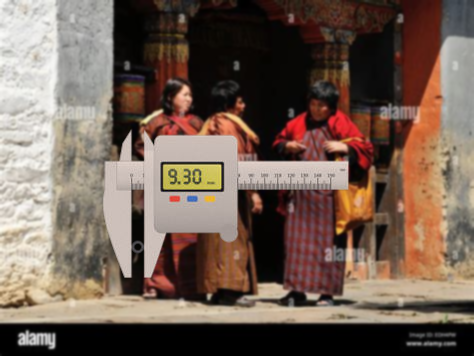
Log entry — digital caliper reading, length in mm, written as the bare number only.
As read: 9.30
